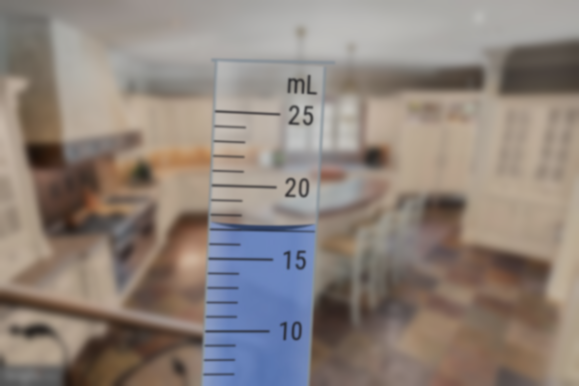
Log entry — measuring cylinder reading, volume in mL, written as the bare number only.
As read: 17
